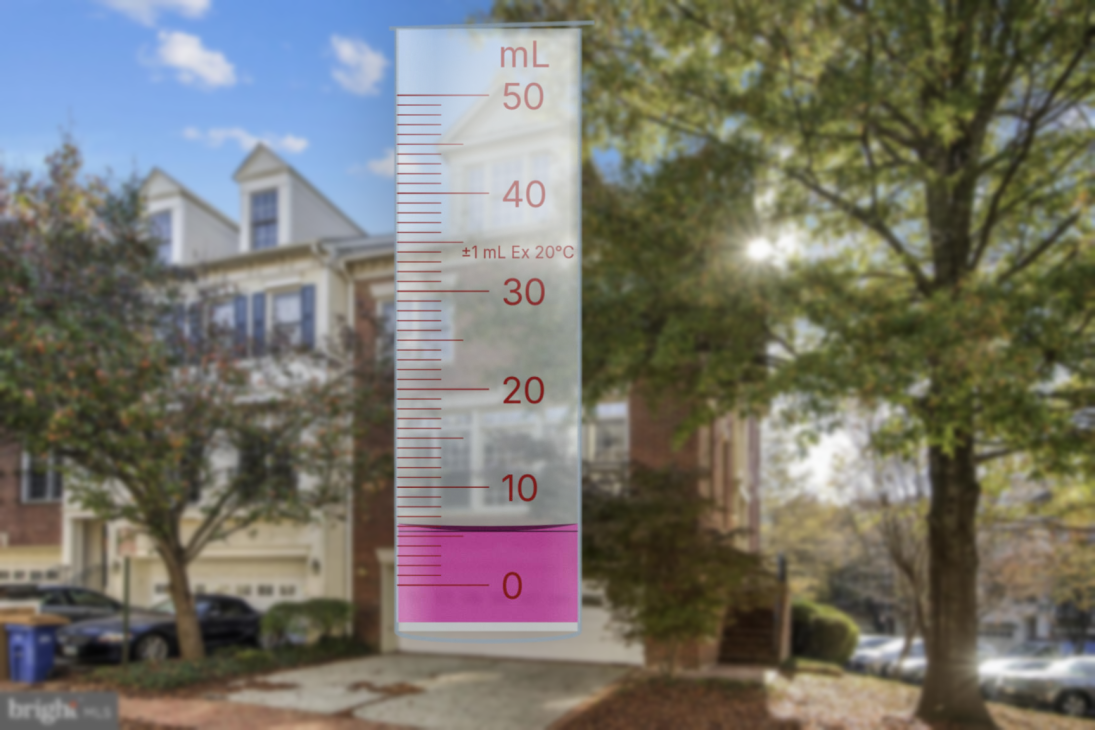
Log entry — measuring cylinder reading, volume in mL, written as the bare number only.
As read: 5.5
